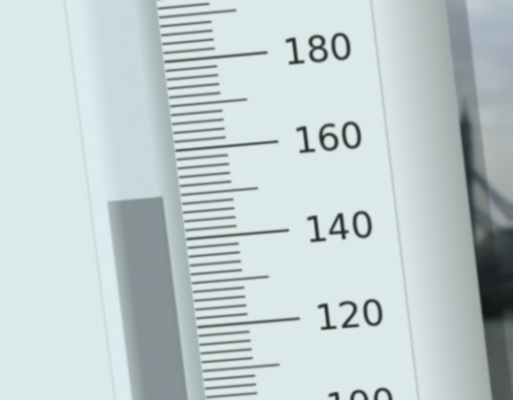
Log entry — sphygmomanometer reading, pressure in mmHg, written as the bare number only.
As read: 150
